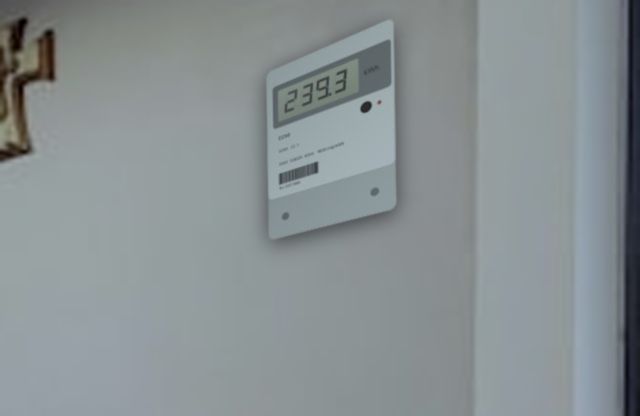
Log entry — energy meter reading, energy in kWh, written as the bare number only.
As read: 239.3
